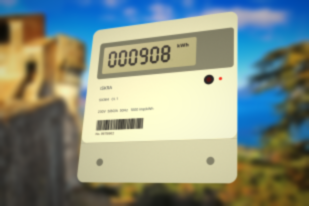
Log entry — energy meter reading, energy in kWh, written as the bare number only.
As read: 908
